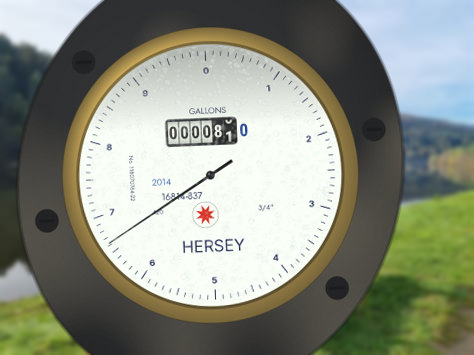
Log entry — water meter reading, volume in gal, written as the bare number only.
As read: 806.6
